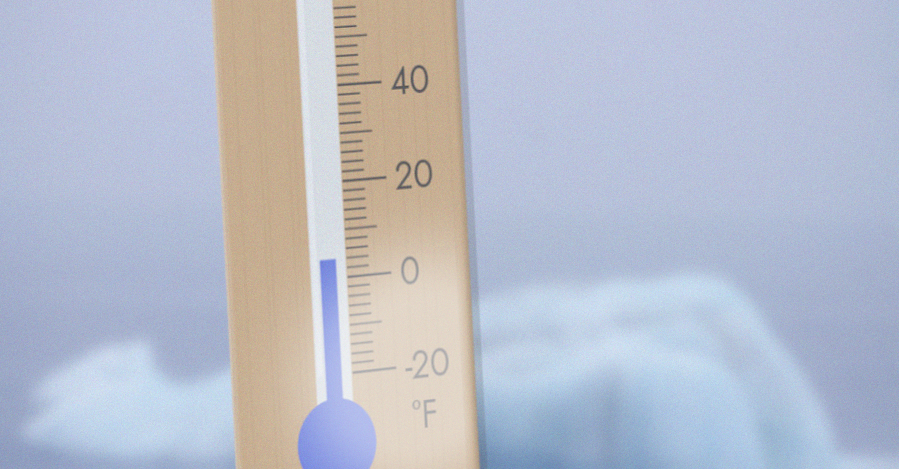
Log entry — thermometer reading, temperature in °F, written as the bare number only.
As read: 4
